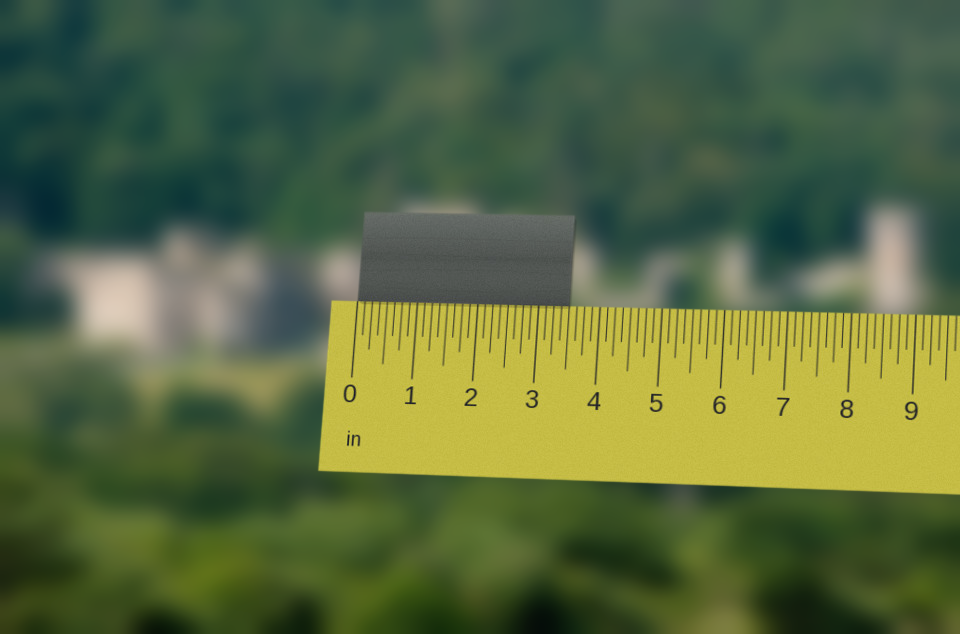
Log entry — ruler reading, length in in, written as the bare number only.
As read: 3.5
